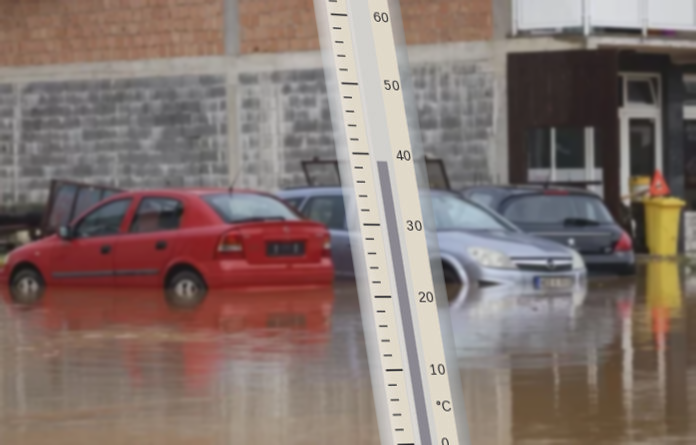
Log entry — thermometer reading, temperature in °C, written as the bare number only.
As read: 39
